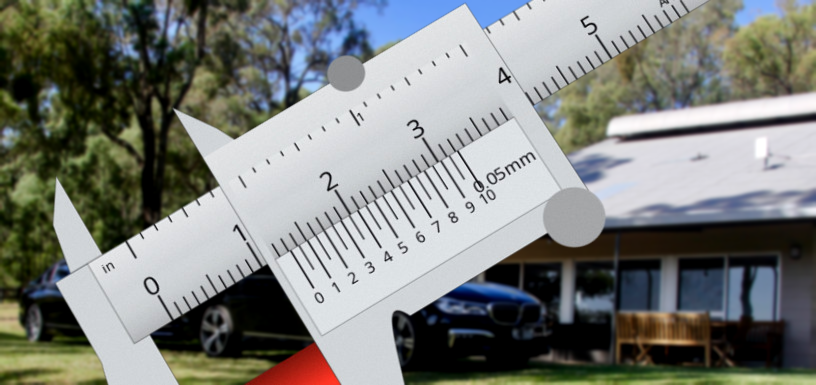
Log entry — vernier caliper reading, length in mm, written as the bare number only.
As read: 13.2
